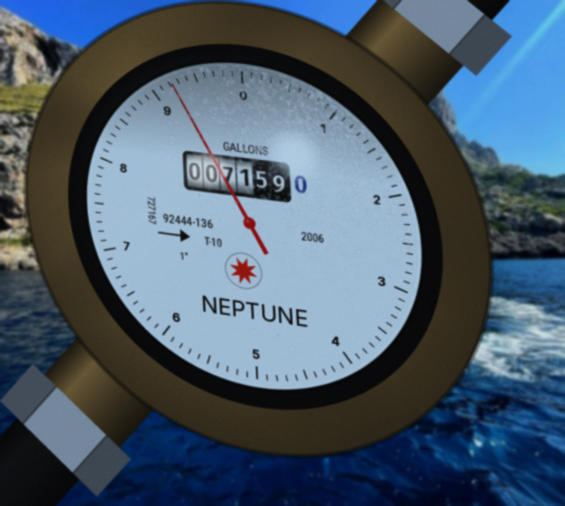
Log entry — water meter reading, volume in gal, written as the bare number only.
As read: 71589.2
